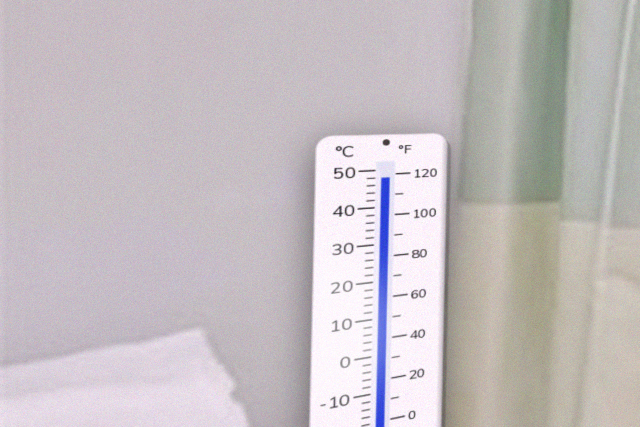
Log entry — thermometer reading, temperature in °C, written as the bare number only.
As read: 48
